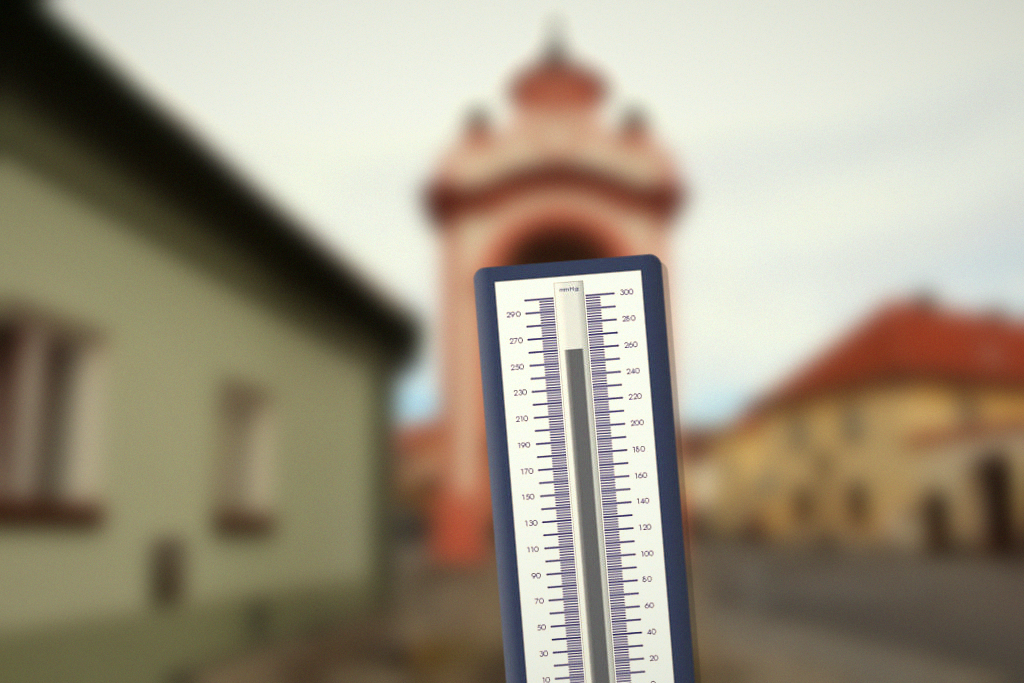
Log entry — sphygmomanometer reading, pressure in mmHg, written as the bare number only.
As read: 260
